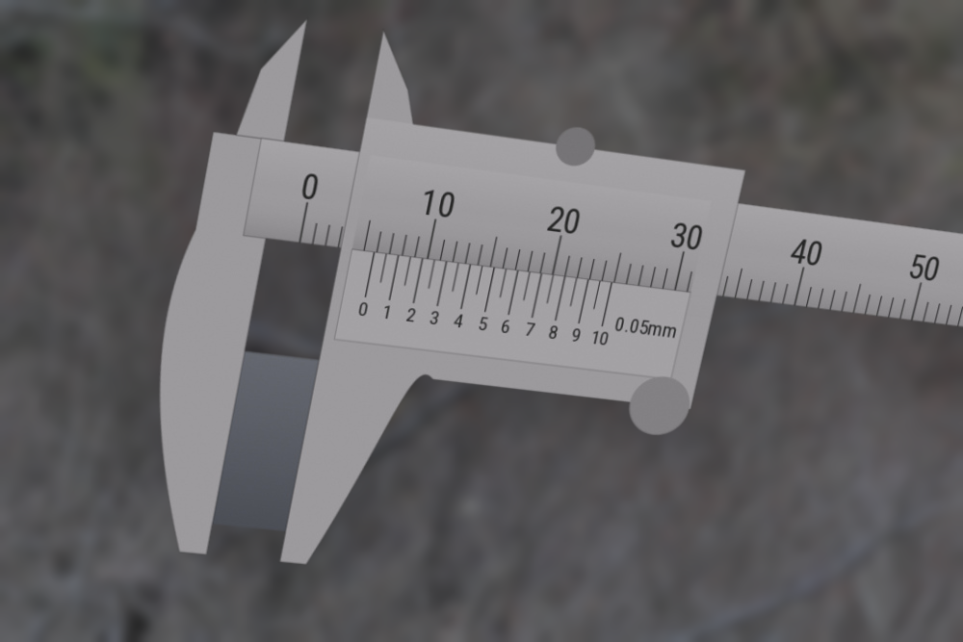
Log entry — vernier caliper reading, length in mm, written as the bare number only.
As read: 5.8
